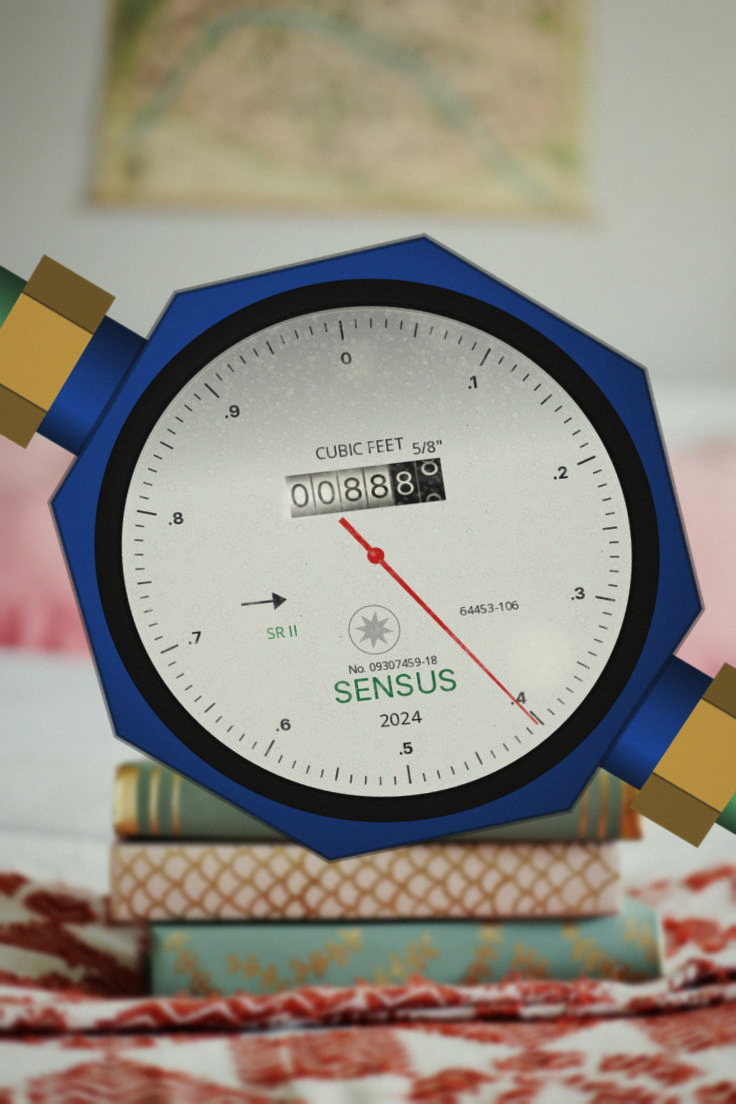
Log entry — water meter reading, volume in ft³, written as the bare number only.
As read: 8888.40
